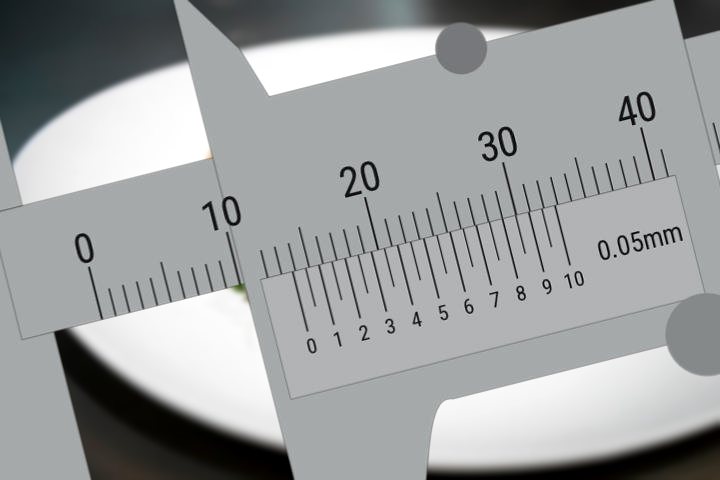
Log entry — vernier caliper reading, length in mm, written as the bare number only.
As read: 13.8
